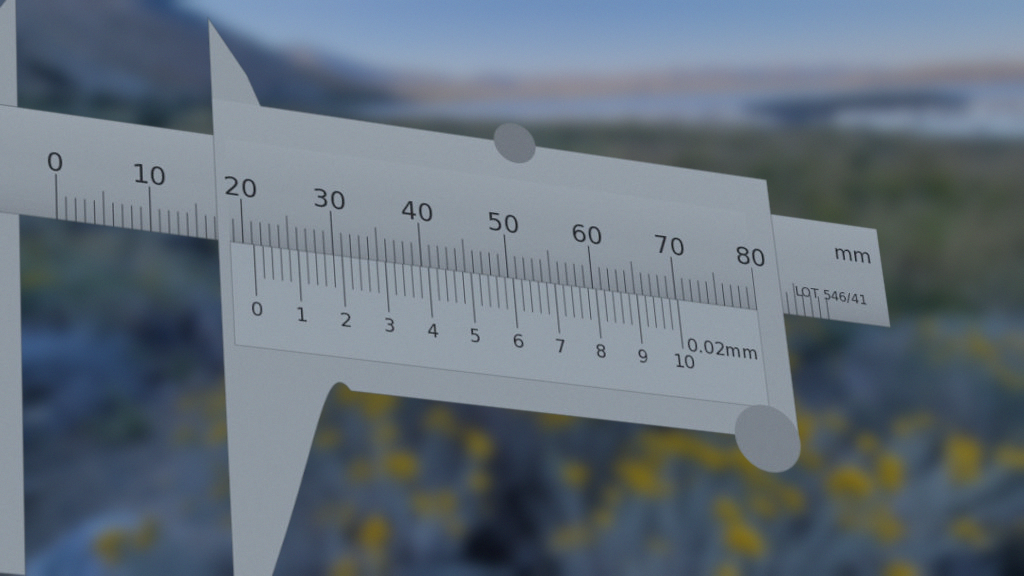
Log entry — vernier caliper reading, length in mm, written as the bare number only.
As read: 21.2
